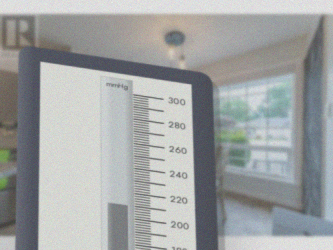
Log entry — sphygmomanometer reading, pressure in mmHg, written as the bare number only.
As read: 210
